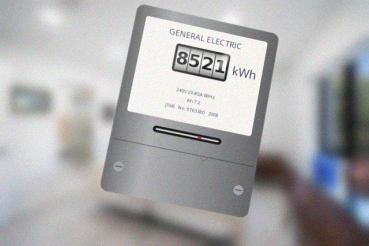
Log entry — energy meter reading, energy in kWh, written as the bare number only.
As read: 8521
